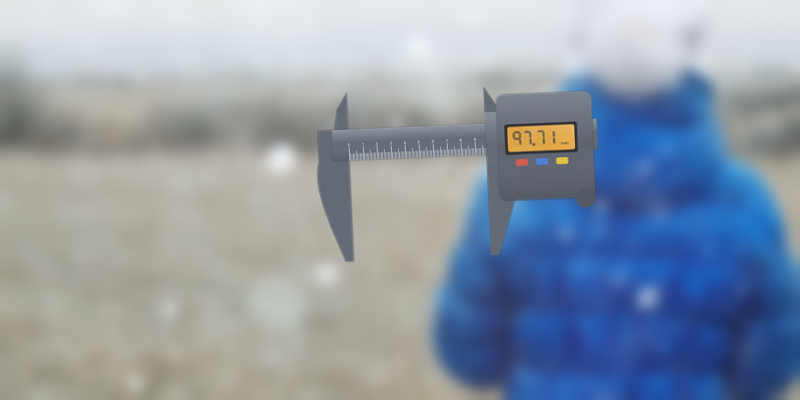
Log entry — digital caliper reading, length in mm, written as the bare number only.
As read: 97.71
